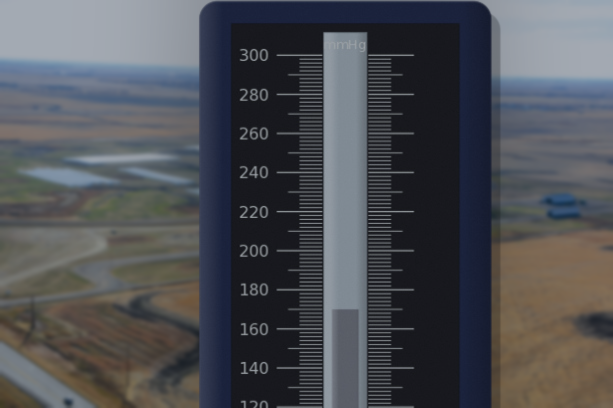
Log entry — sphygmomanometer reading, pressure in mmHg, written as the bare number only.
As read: 170
